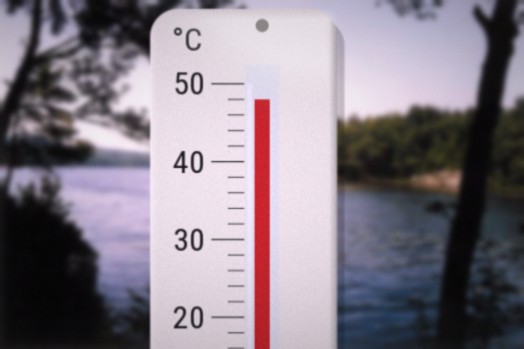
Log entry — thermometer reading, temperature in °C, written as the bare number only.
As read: 48
